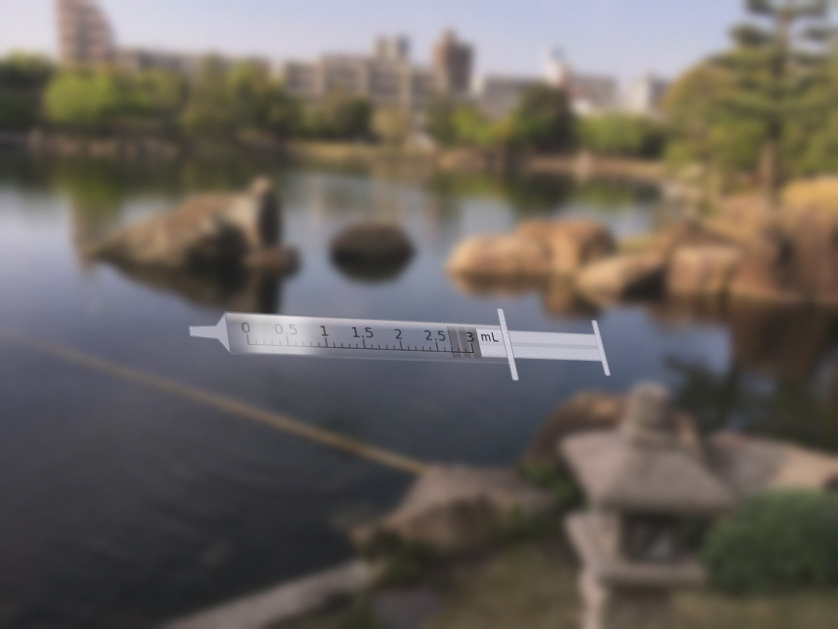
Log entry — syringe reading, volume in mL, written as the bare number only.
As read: 2.7
